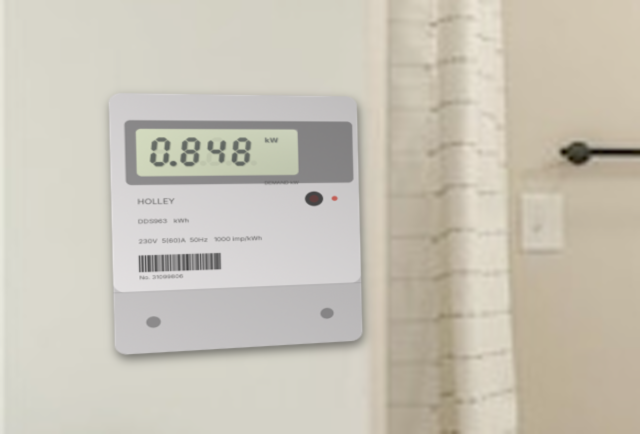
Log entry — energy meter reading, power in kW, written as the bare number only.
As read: 0.848
